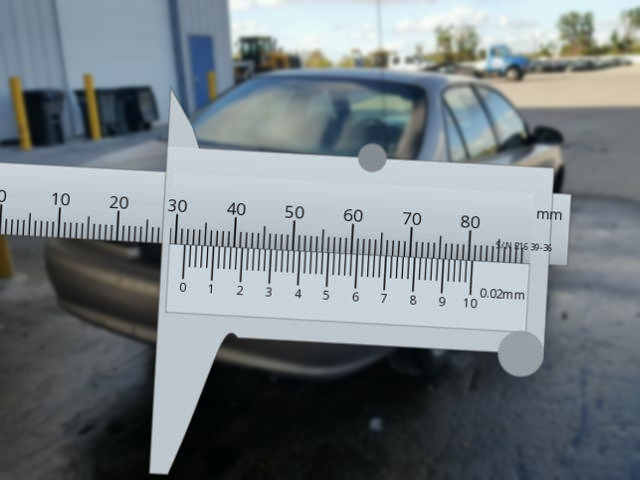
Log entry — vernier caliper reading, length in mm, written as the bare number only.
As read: 31.6
